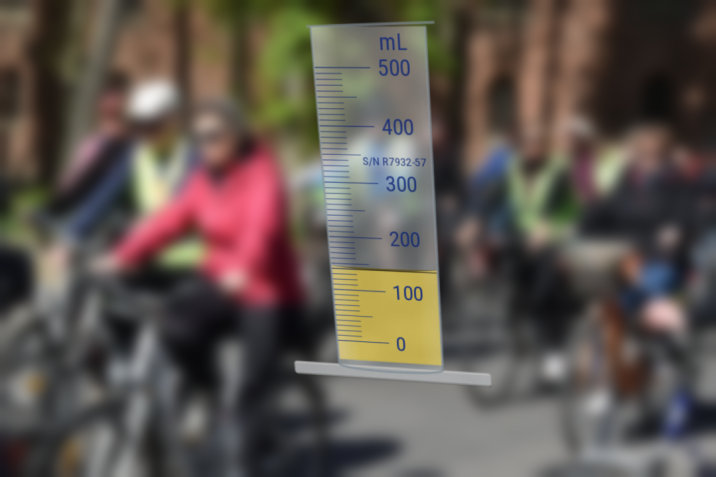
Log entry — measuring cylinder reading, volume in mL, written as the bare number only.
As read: 140
